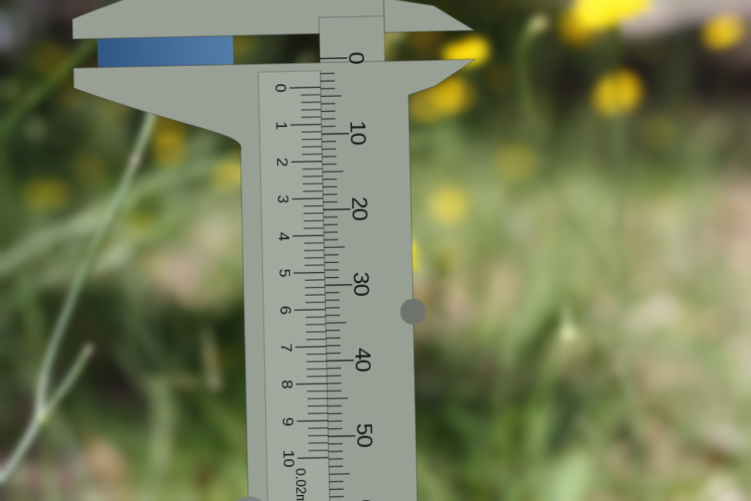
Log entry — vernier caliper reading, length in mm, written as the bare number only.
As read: 3.8
